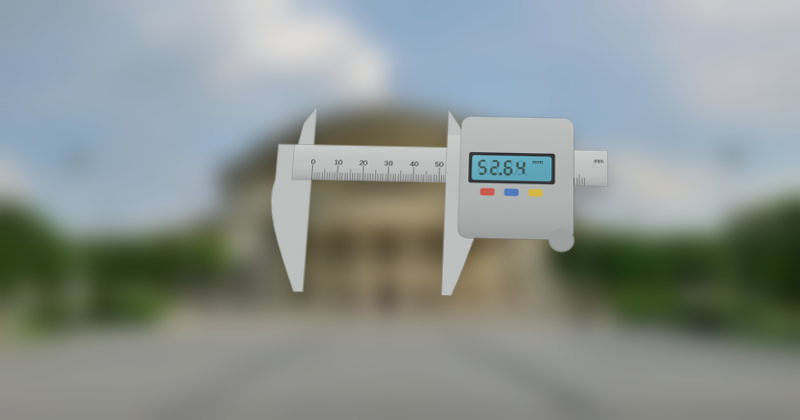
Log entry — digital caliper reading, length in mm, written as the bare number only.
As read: 52.64
